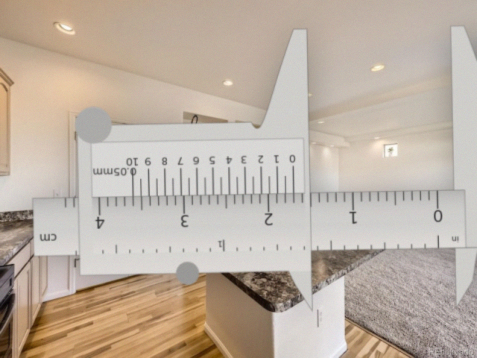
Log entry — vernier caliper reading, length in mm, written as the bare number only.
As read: 17.0
